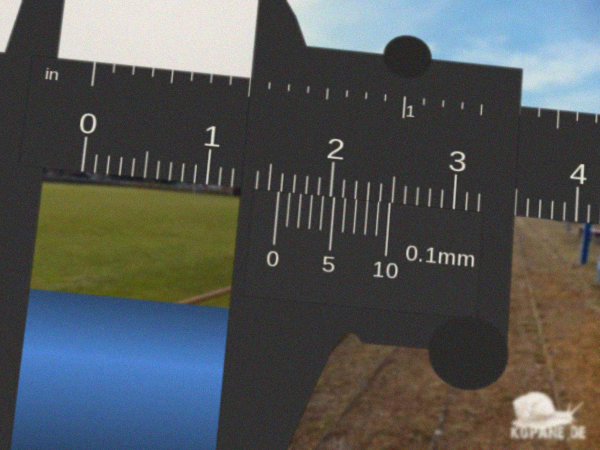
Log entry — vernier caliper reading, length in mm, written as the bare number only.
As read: 15.8
